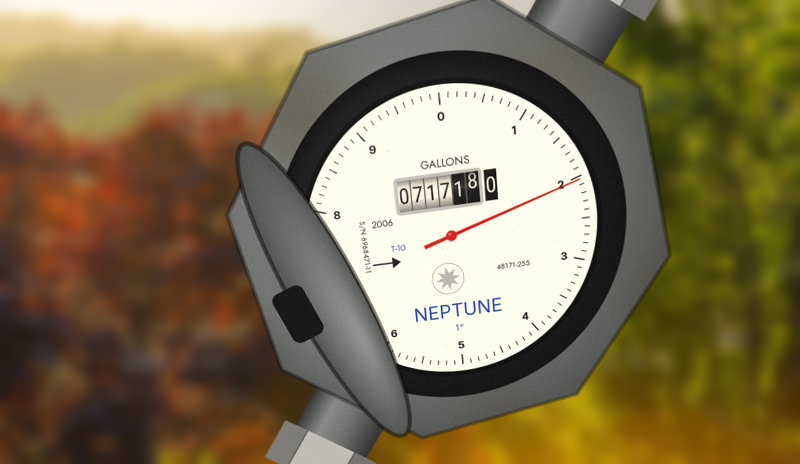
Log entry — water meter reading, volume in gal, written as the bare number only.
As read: 717182.0
